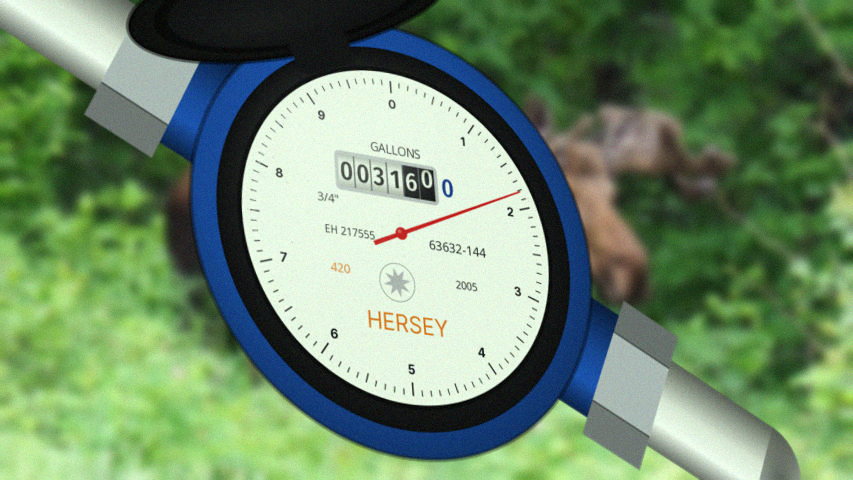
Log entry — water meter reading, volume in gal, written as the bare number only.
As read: 31601.8
